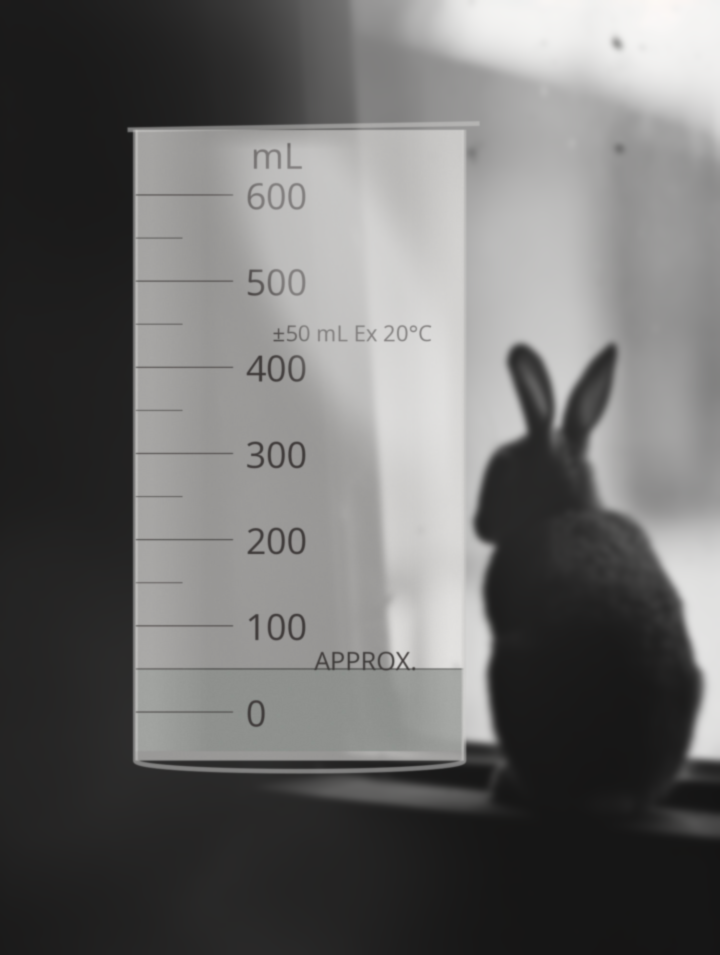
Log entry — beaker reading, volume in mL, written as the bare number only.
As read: 50
